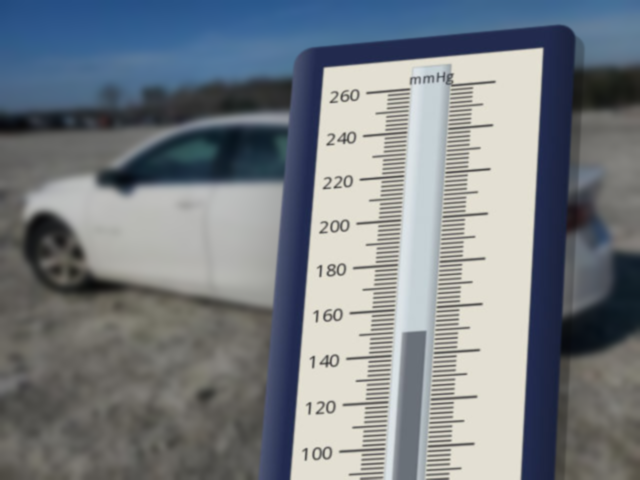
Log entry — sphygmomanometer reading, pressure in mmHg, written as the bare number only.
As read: 150
